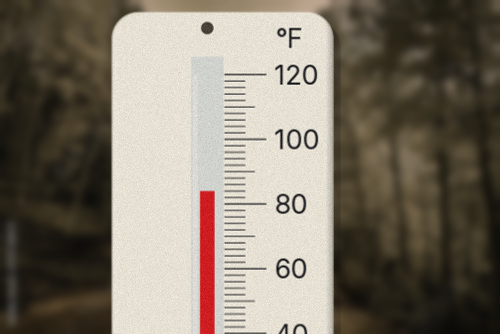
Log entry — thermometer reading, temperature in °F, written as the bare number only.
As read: 84
